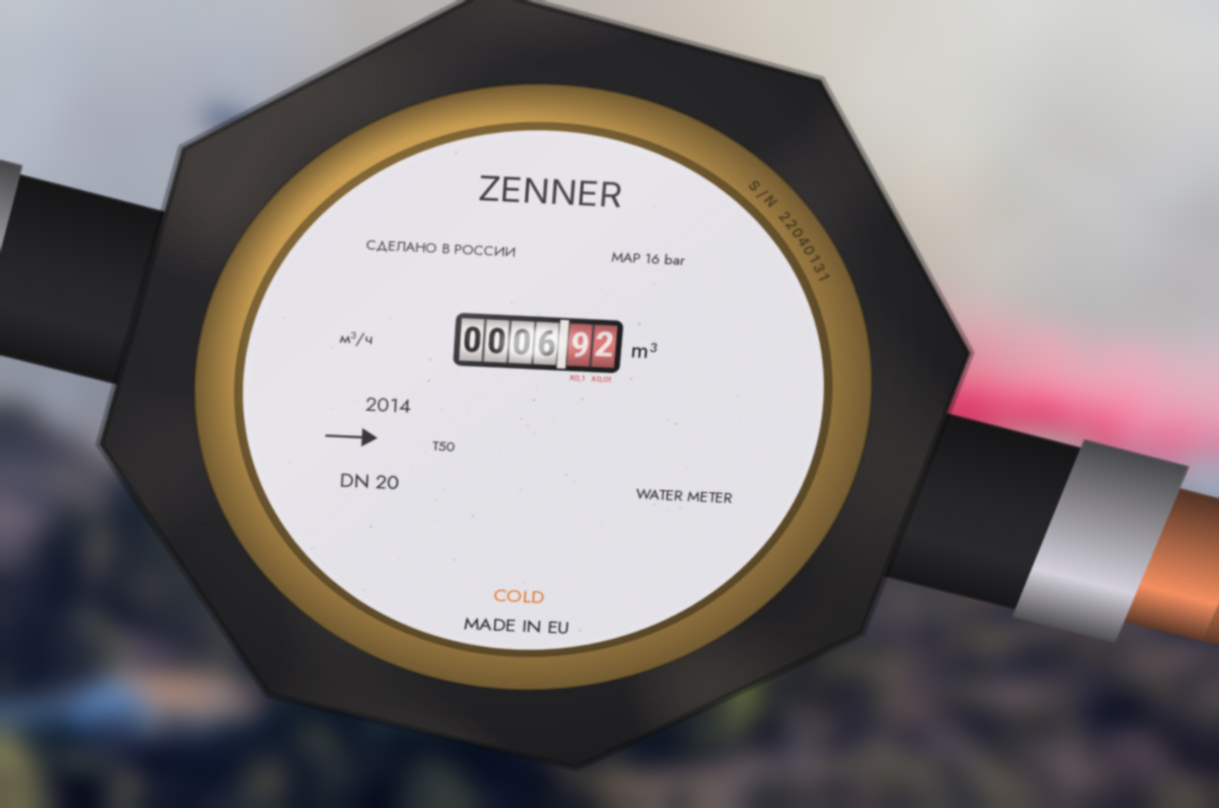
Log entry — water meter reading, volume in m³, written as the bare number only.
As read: 6.92
